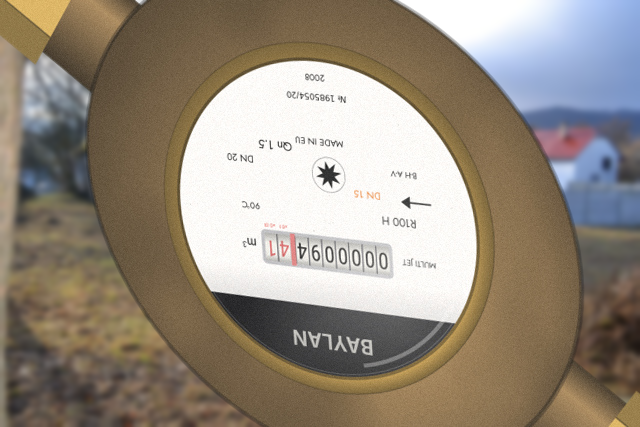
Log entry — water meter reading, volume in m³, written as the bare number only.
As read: 94.41
